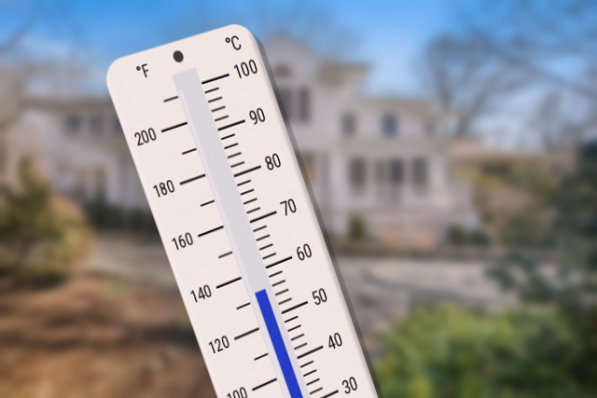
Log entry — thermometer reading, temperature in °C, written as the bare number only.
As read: 56
